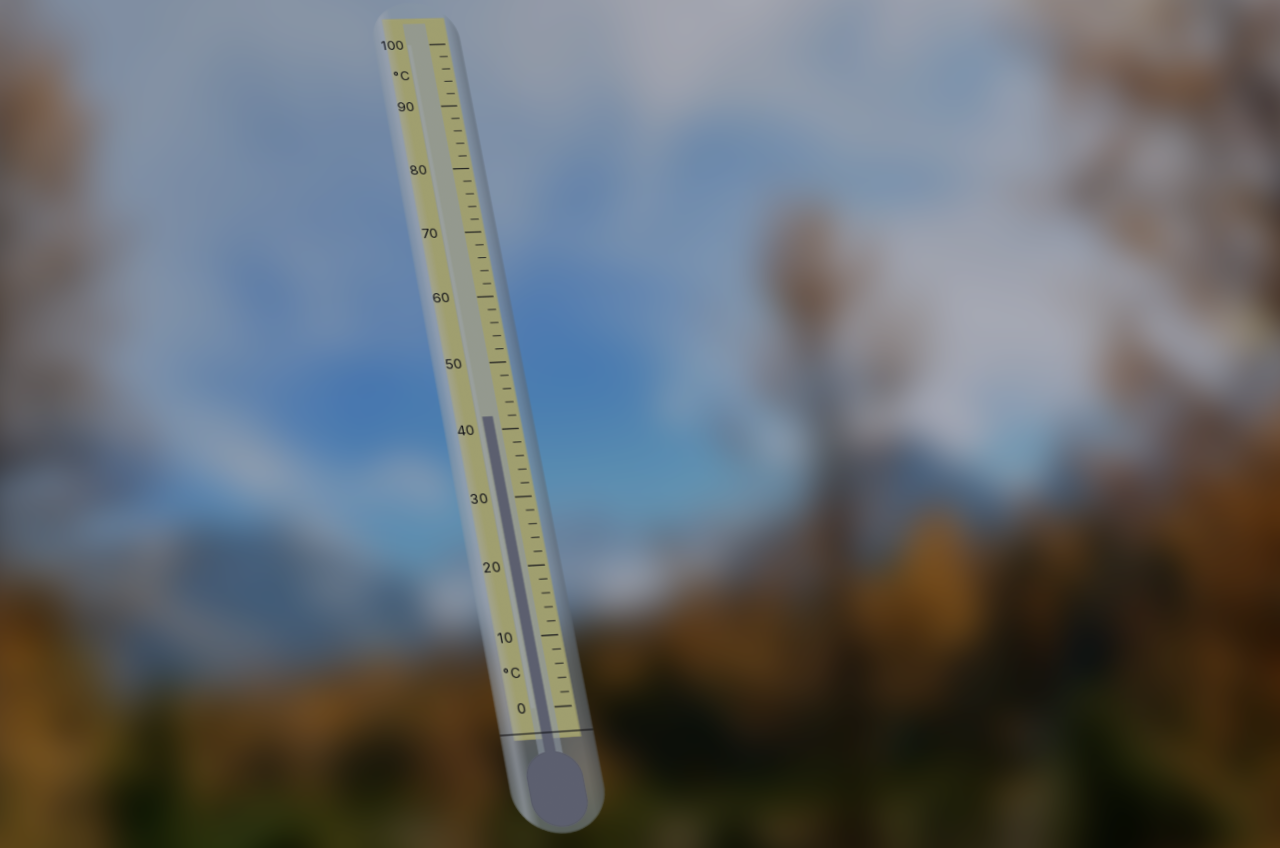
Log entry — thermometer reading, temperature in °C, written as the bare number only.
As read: 42
